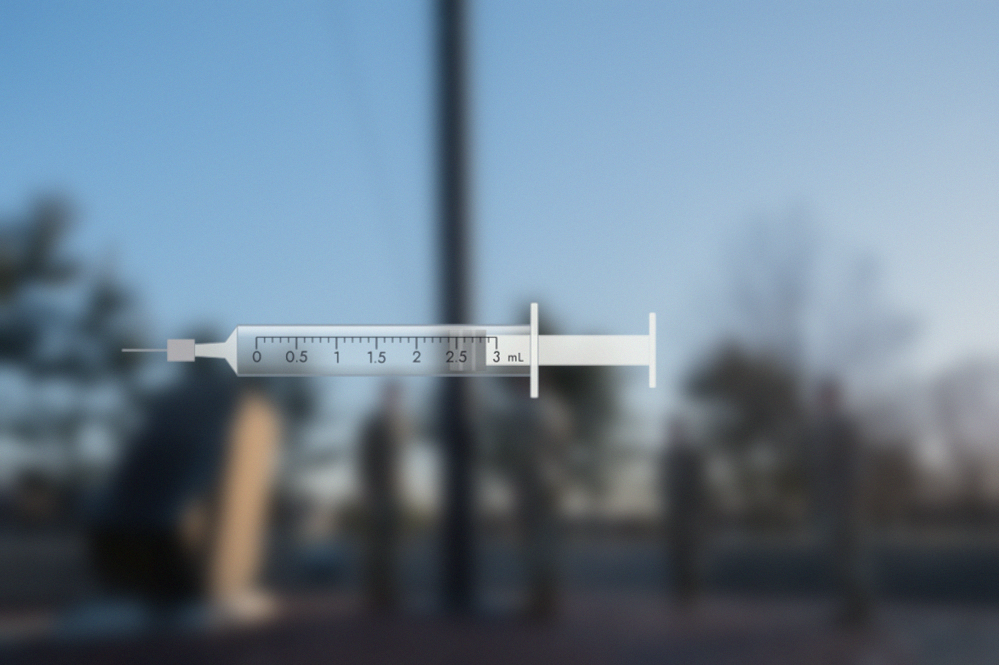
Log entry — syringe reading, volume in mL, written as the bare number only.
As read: 2.4
